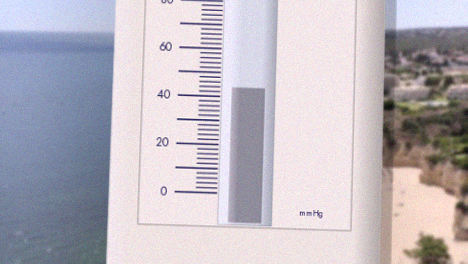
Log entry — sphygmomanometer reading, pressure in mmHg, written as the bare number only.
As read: 44
